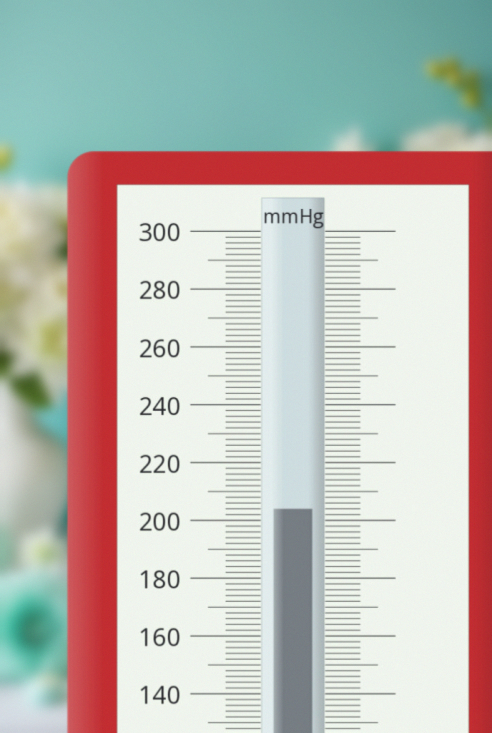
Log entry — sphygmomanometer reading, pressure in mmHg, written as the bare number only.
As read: 204
